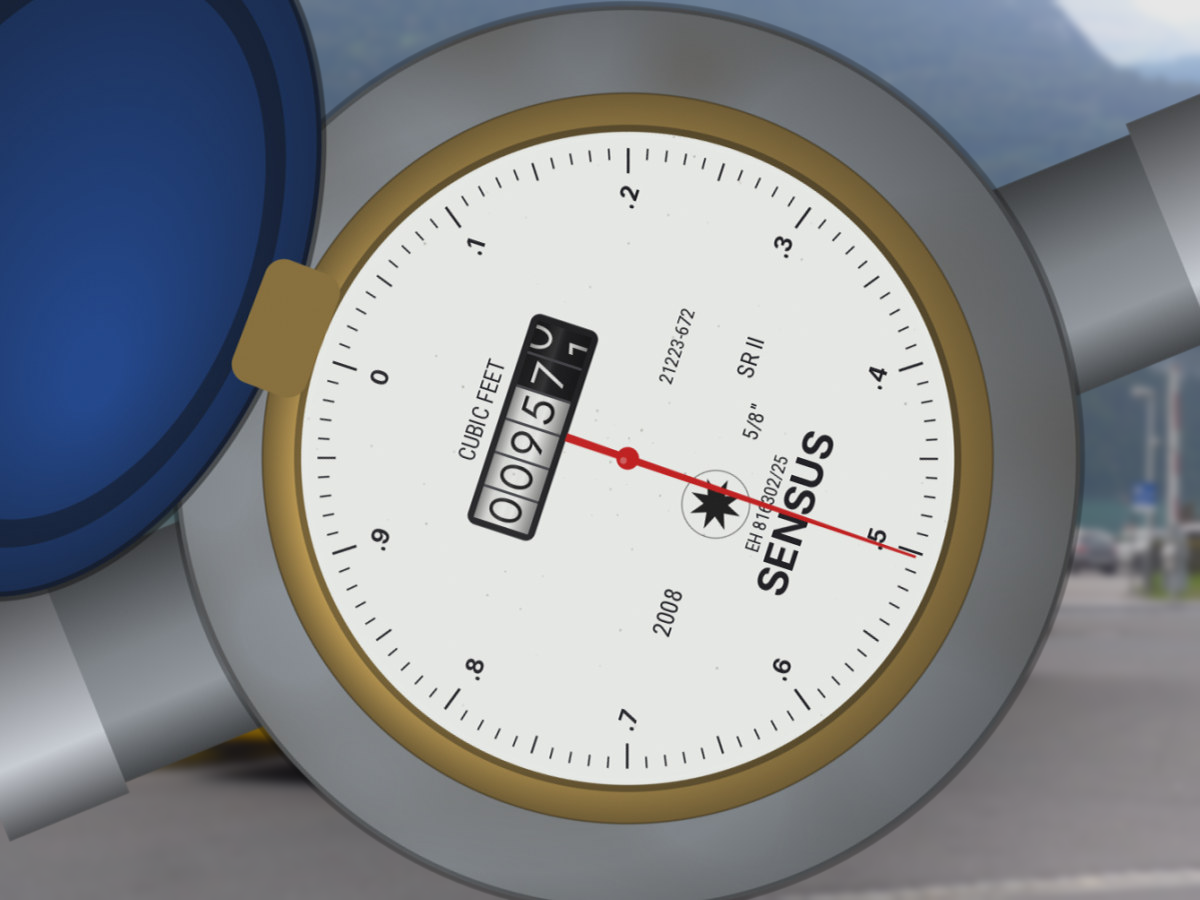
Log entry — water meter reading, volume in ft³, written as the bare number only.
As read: 9570.50
